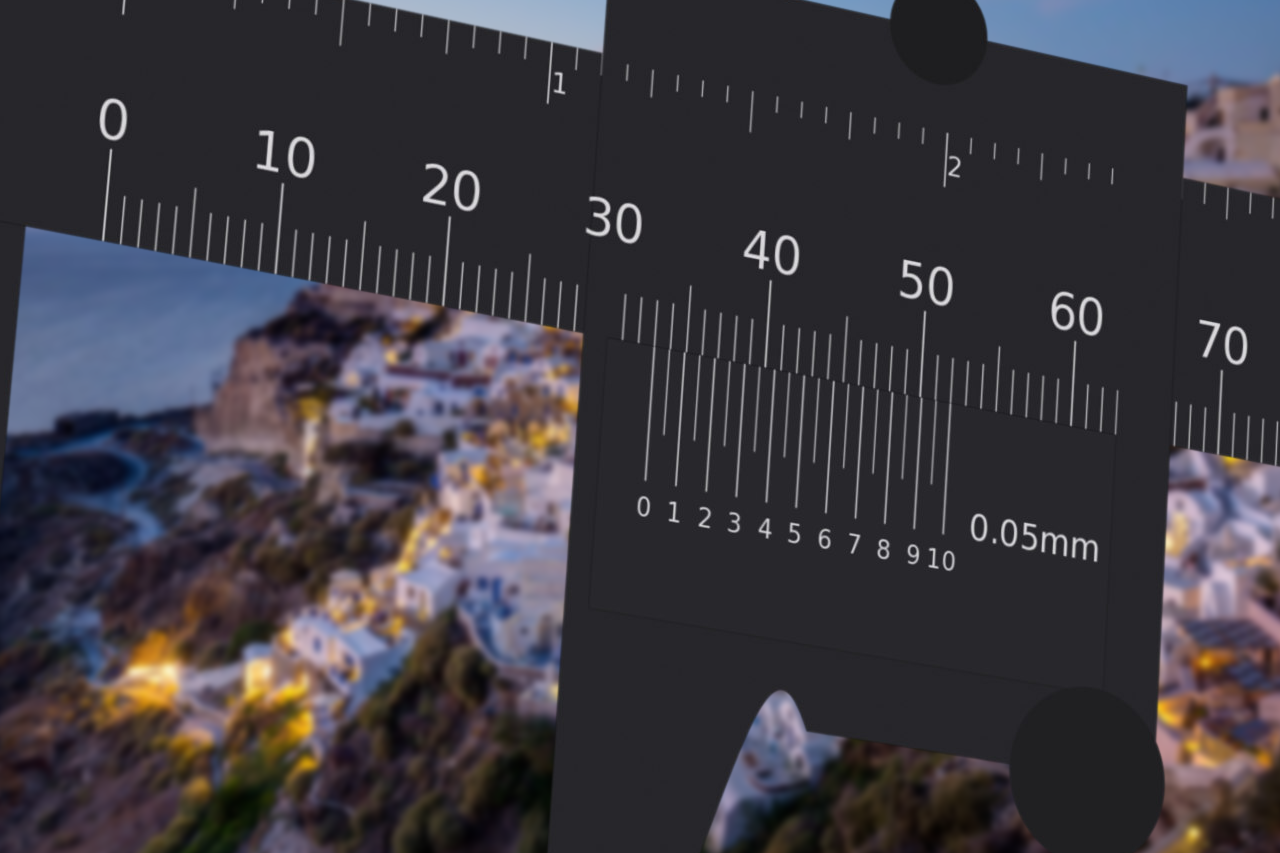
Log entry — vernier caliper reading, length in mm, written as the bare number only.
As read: 33.0
